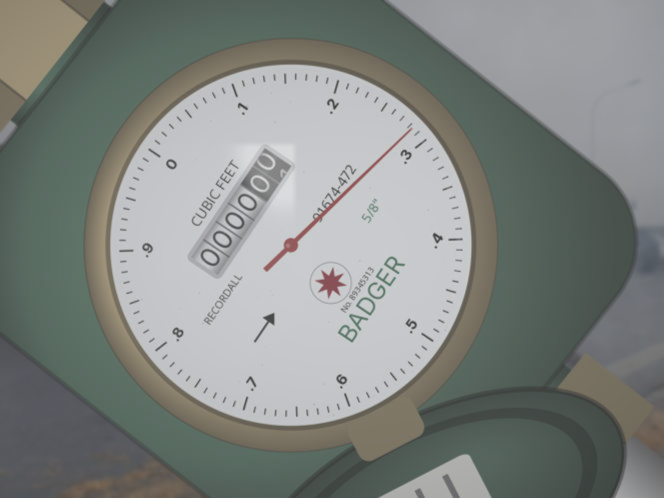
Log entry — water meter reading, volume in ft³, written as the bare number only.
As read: 0.28
